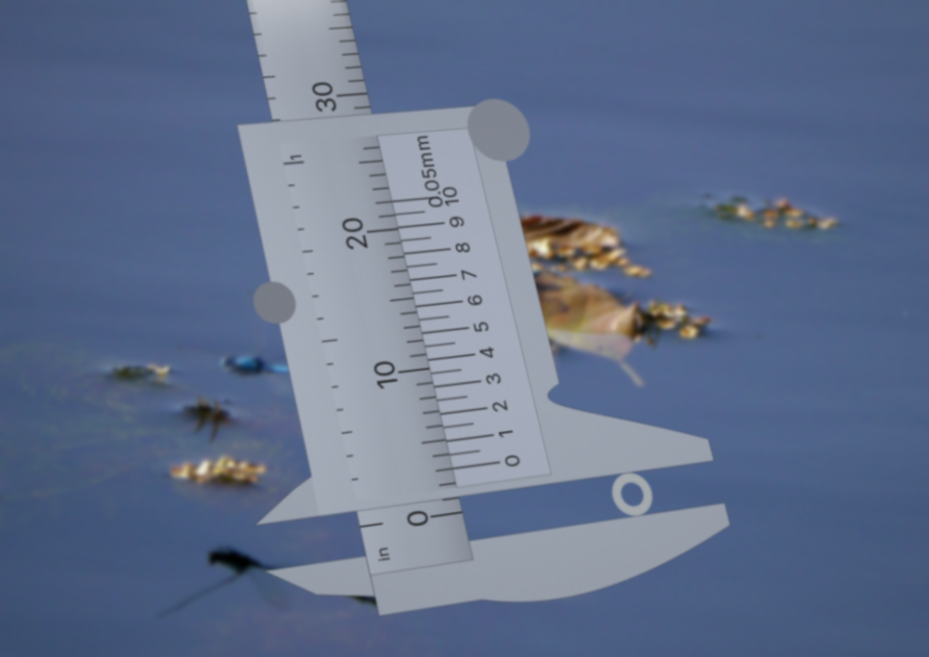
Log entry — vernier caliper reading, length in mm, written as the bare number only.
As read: 3.0
